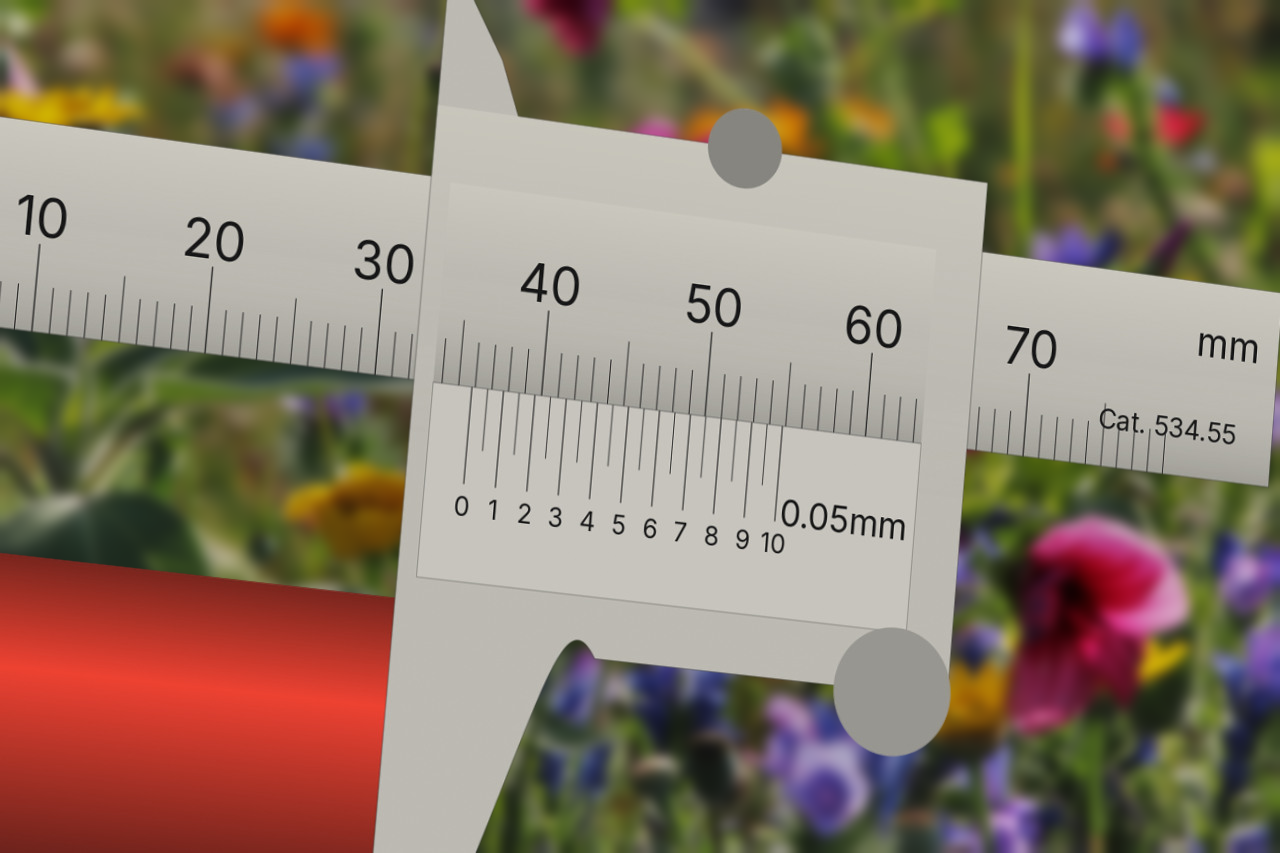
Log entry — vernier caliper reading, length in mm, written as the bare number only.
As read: 35.8
